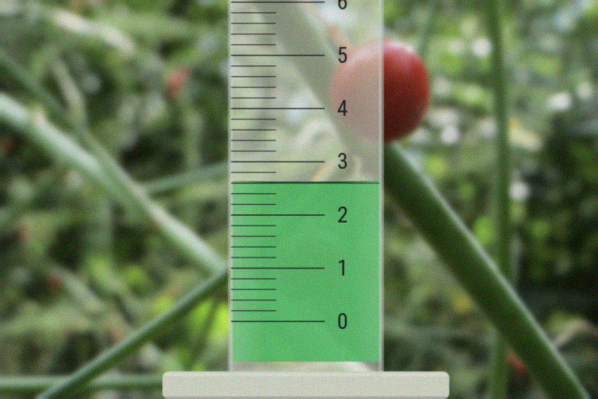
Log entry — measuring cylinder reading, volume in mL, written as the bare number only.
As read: 2.6
